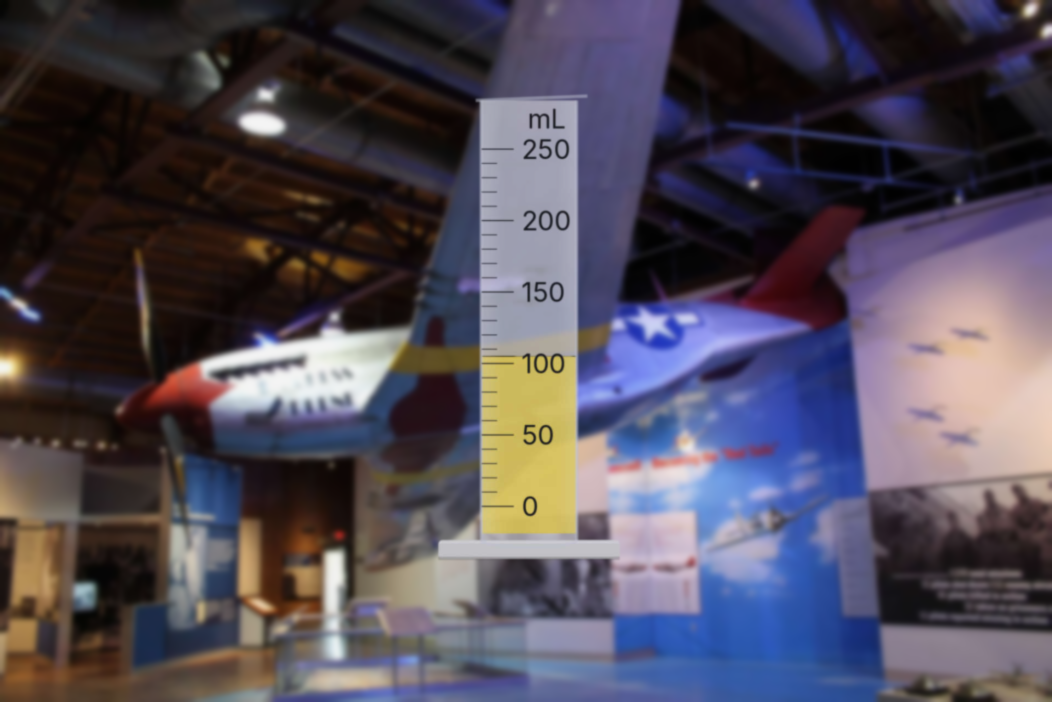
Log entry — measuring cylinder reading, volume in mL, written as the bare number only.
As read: 105
